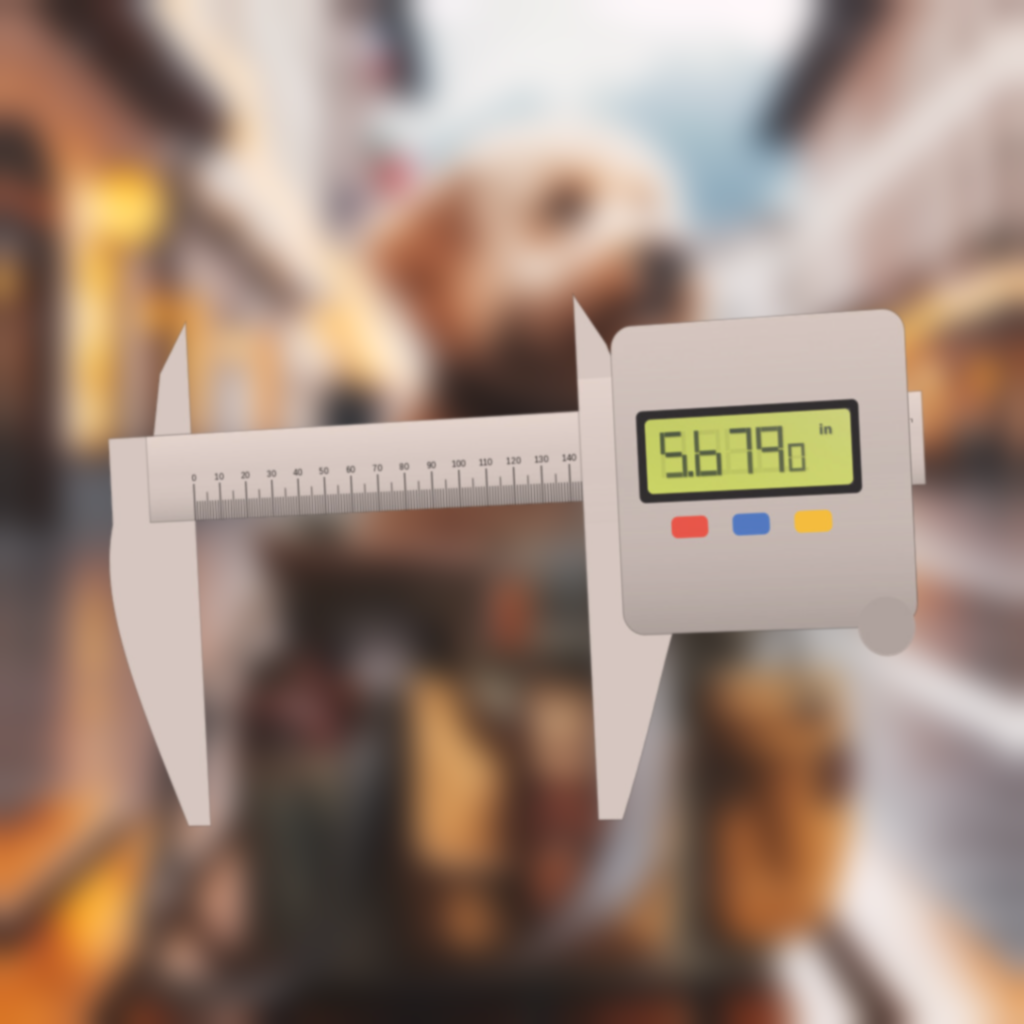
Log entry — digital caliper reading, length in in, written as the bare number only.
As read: 5.6790
